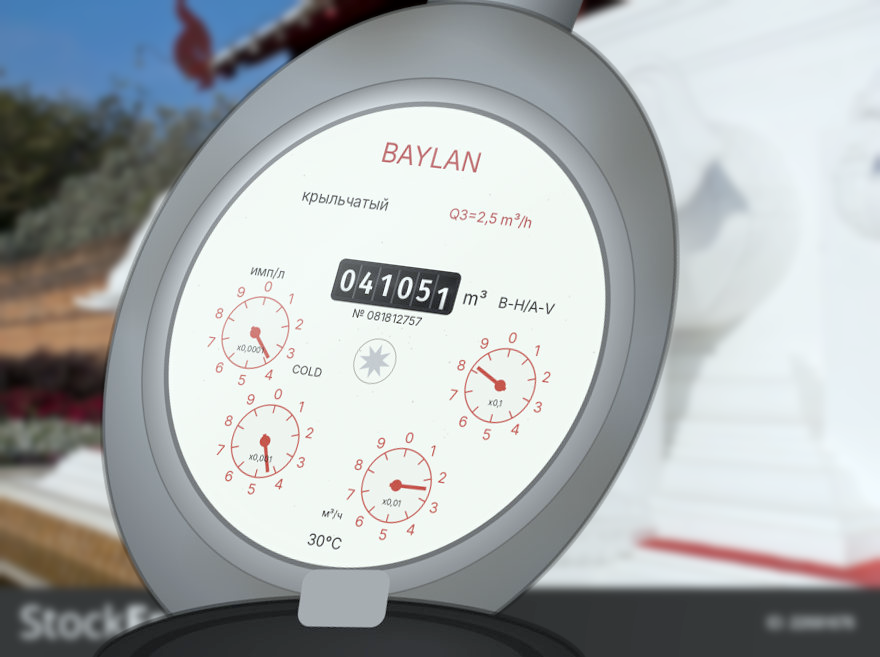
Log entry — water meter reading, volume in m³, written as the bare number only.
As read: 41050.8243
